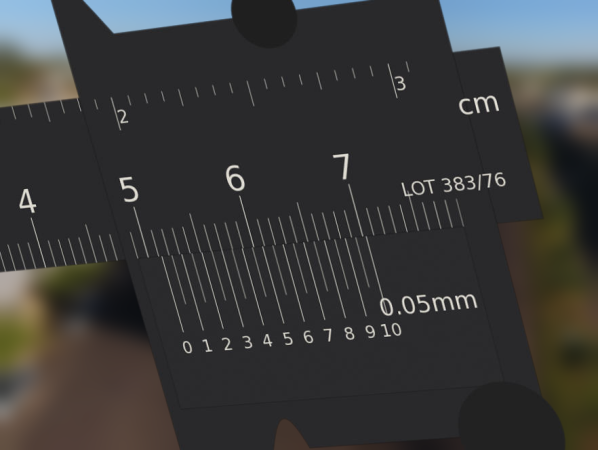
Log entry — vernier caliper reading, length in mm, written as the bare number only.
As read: 51.3
